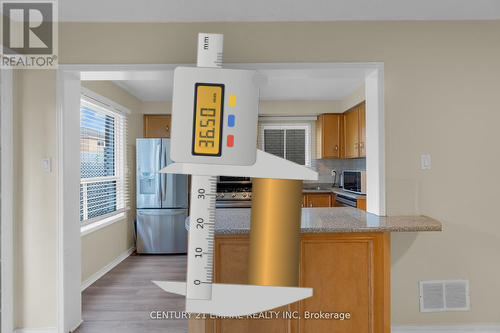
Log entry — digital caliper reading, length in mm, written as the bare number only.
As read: 36.50
